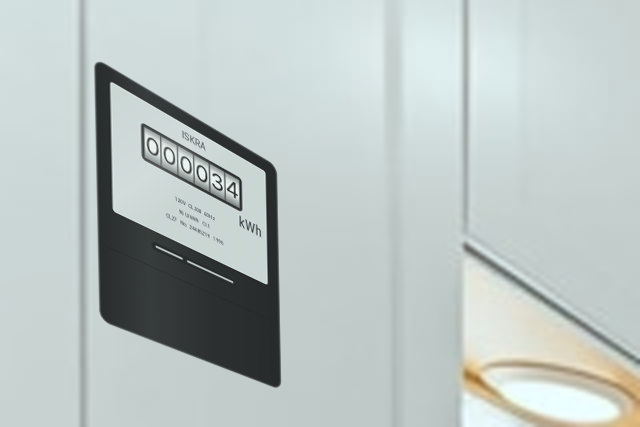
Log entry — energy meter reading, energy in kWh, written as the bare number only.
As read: 34
